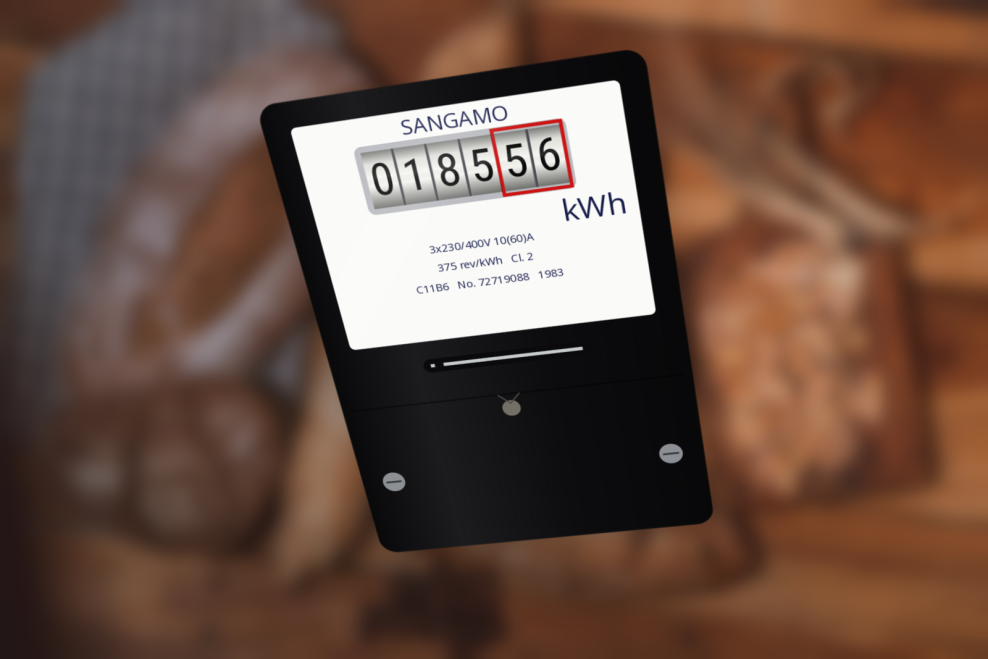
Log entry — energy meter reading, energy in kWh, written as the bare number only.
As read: 185.56
